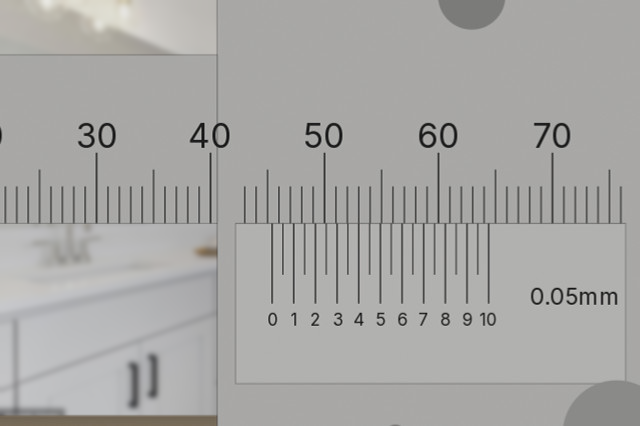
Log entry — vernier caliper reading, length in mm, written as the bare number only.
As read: 45.4
